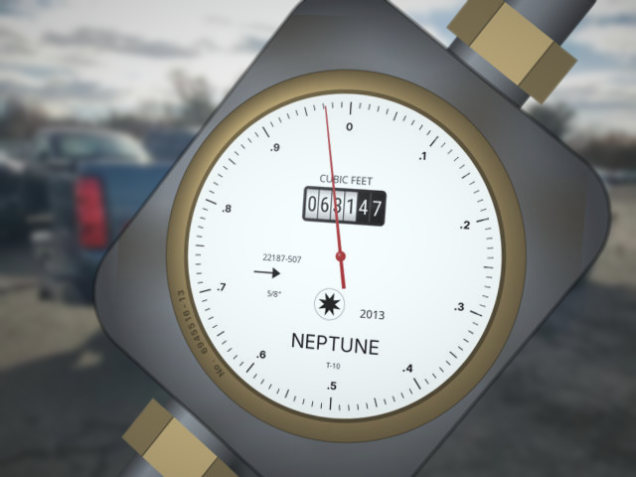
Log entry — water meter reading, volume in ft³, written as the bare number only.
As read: 63146.97
